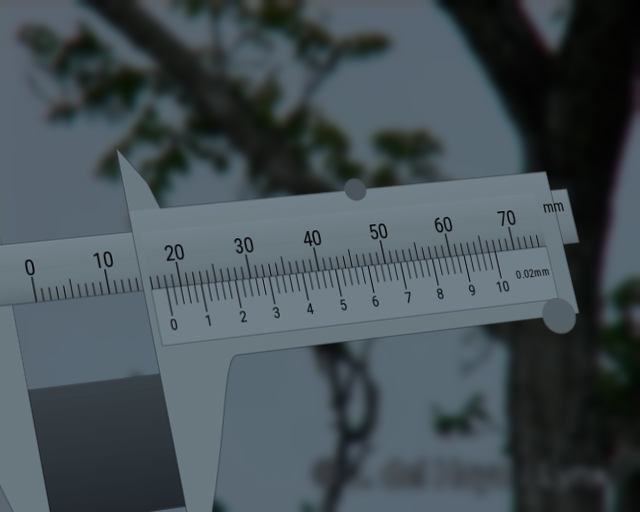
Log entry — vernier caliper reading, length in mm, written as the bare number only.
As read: 18.0
